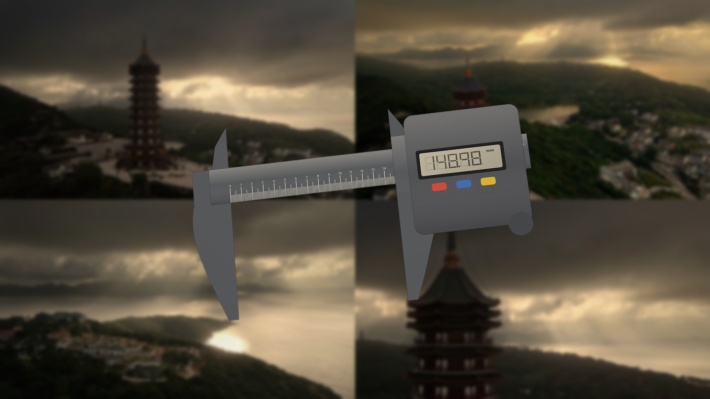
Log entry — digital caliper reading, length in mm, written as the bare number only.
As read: 148.98
